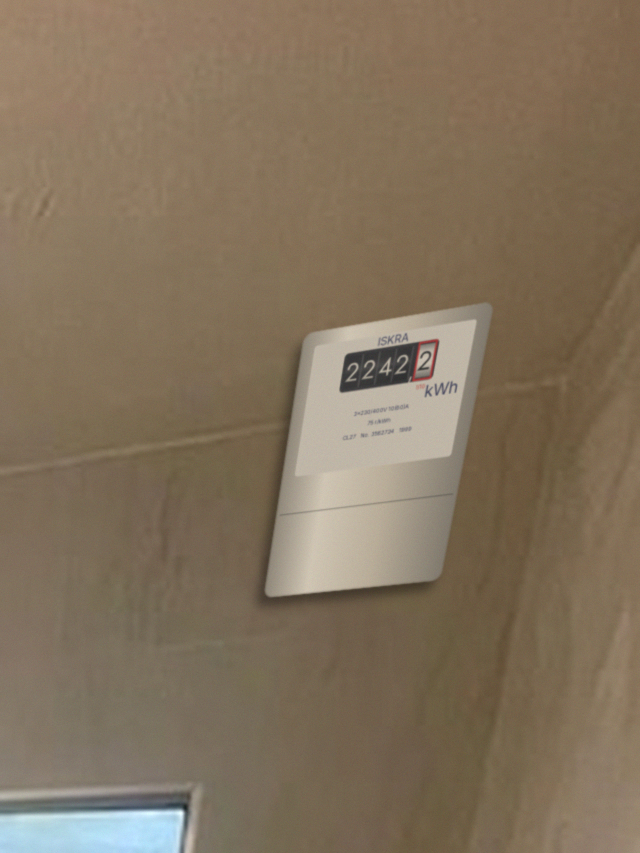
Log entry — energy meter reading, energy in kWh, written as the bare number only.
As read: 2242.2
